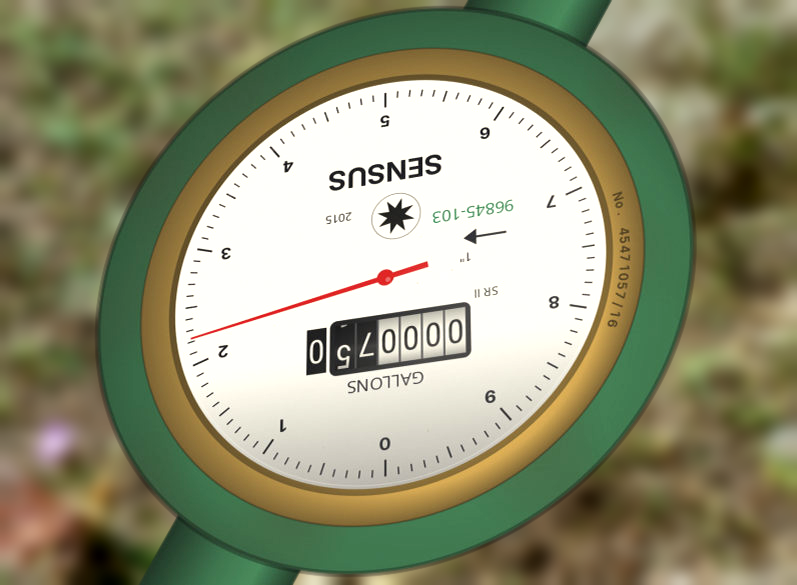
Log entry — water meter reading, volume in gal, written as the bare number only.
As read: 752.2
